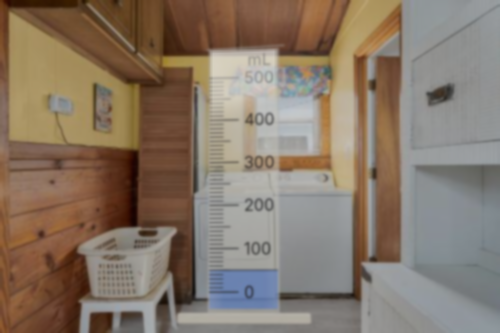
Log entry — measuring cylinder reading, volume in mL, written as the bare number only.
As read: 50
